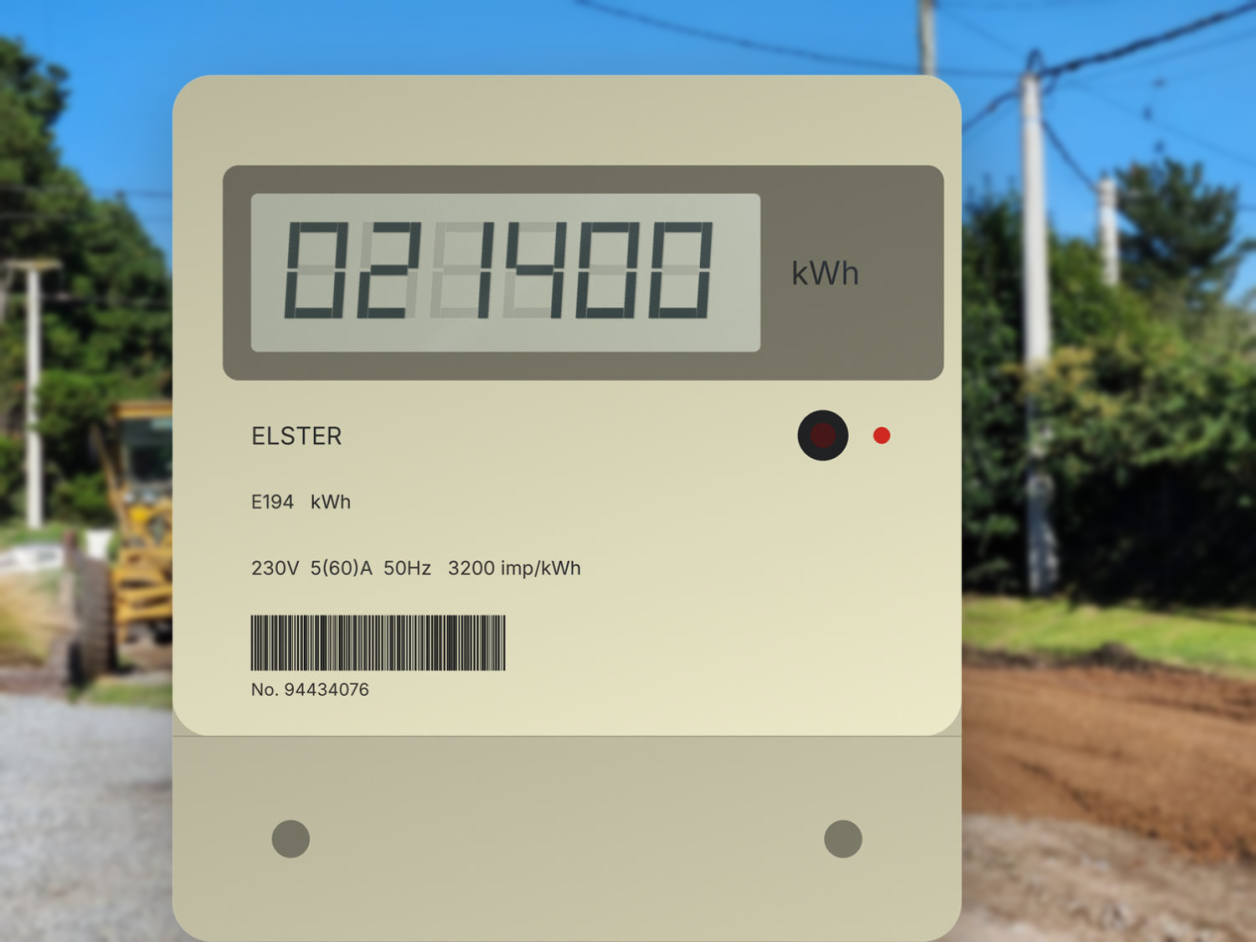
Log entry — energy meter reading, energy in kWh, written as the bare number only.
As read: 21400
